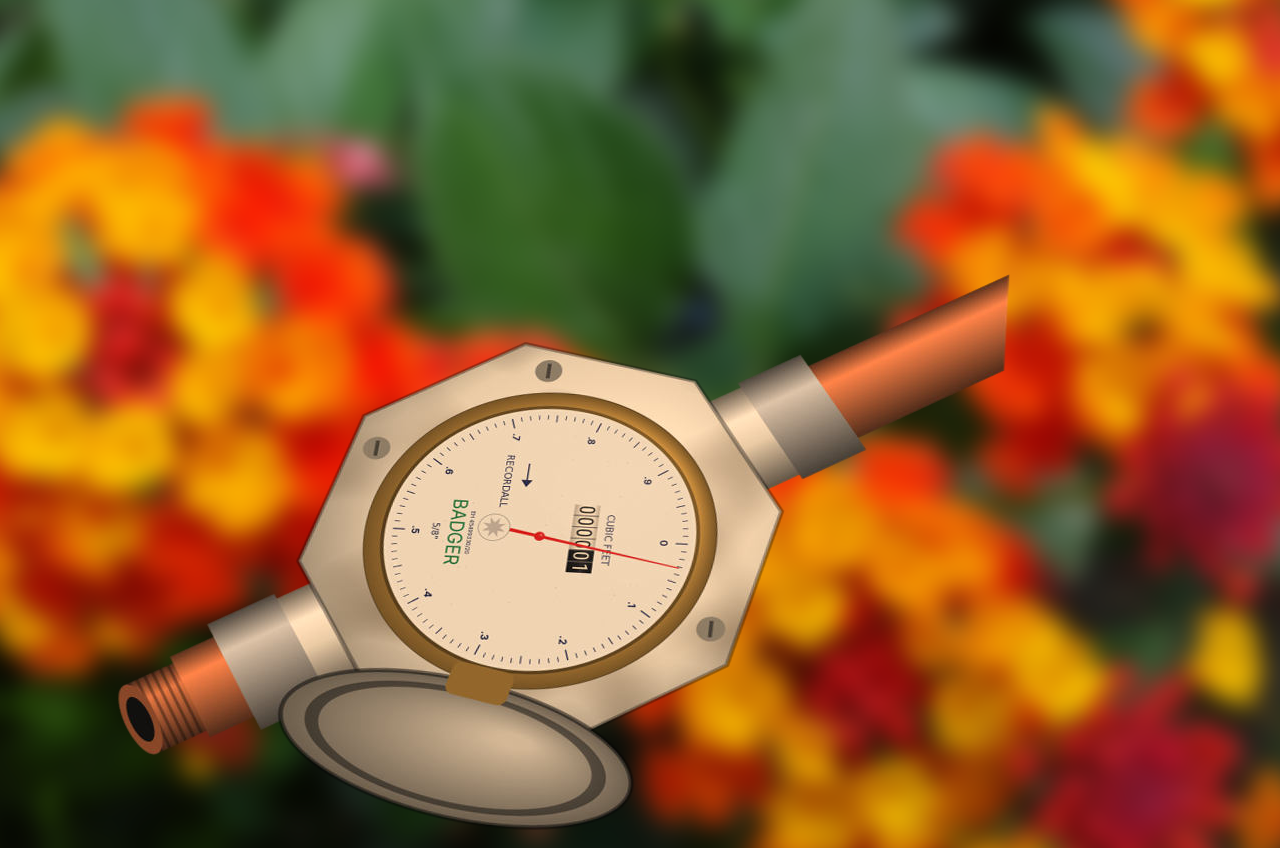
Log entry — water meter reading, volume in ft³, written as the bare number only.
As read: 1.03
